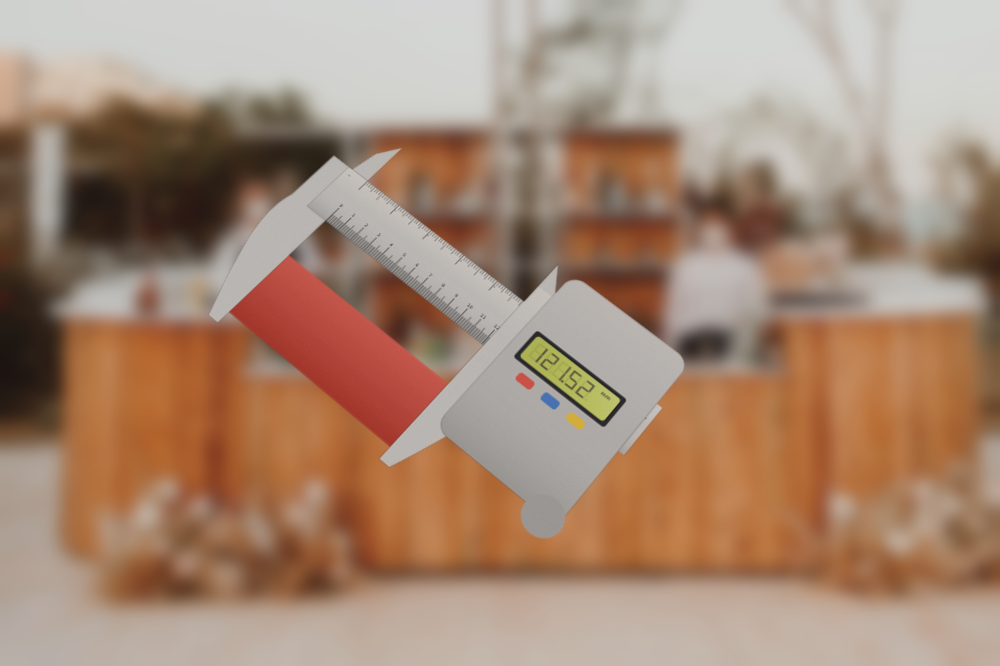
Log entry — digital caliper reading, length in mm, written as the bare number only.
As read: 121.52
